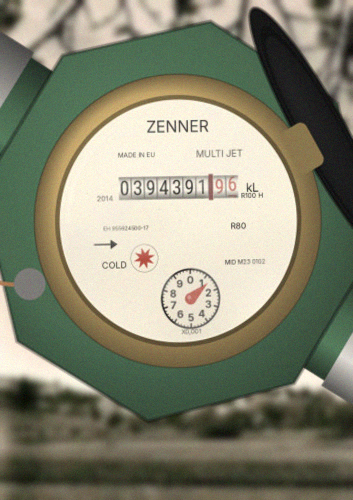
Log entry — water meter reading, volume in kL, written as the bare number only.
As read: 394391.961
